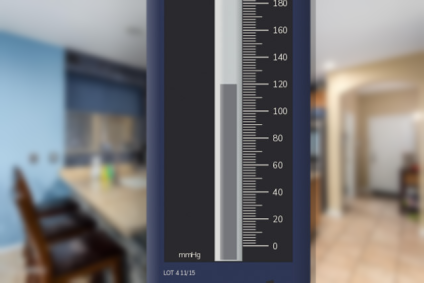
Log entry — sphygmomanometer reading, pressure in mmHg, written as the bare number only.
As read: 120
